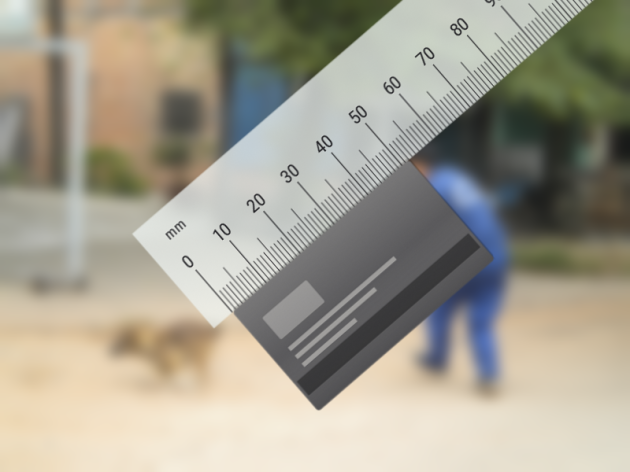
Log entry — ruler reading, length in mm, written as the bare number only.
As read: 52
